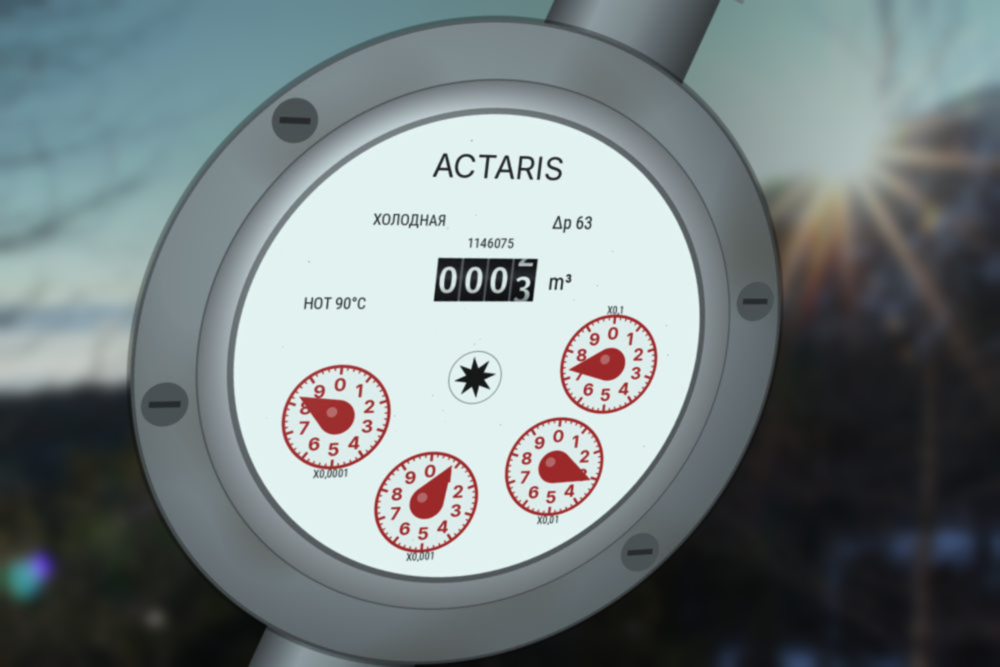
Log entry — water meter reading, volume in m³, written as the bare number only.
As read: 2.7308
